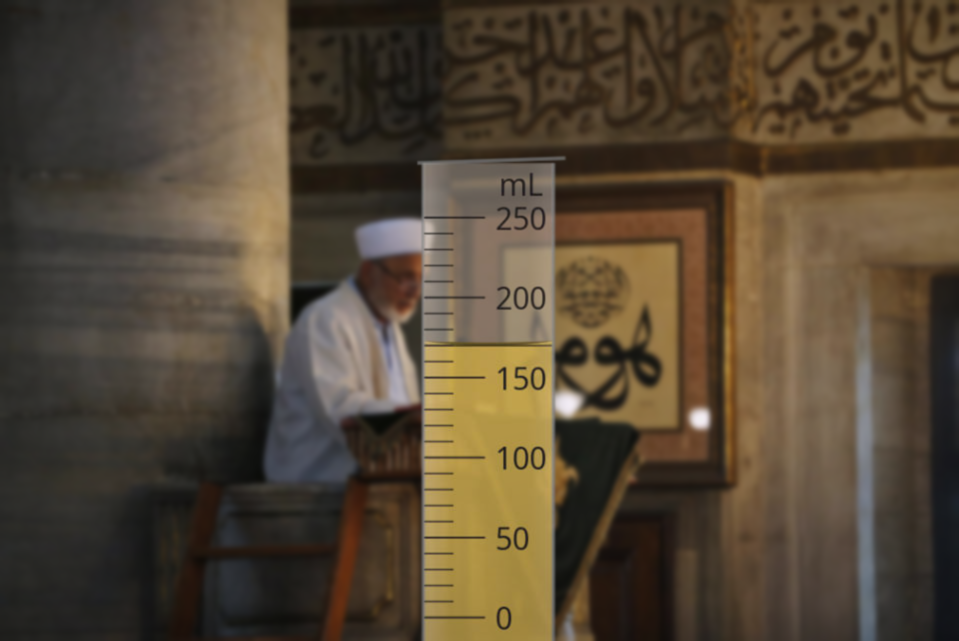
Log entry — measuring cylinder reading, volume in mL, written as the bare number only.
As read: 170
